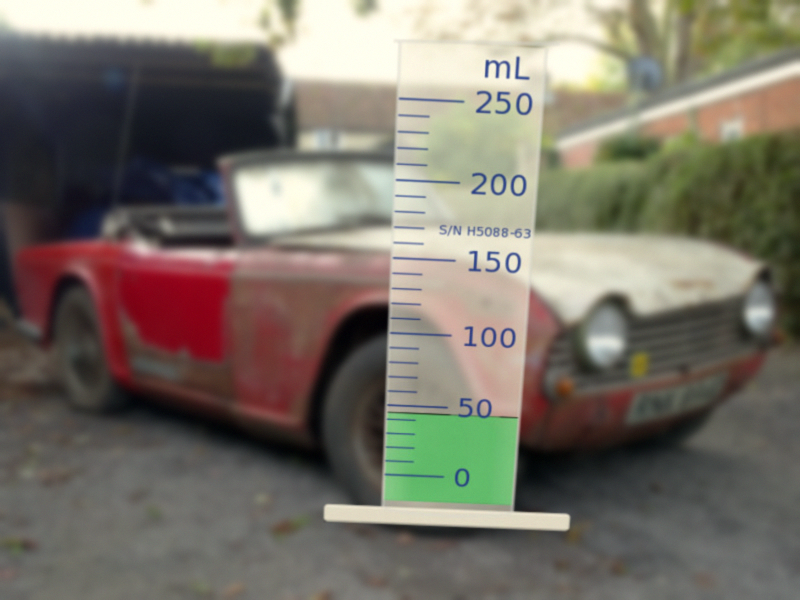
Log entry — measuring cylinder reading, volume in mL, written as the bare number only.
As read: 45
